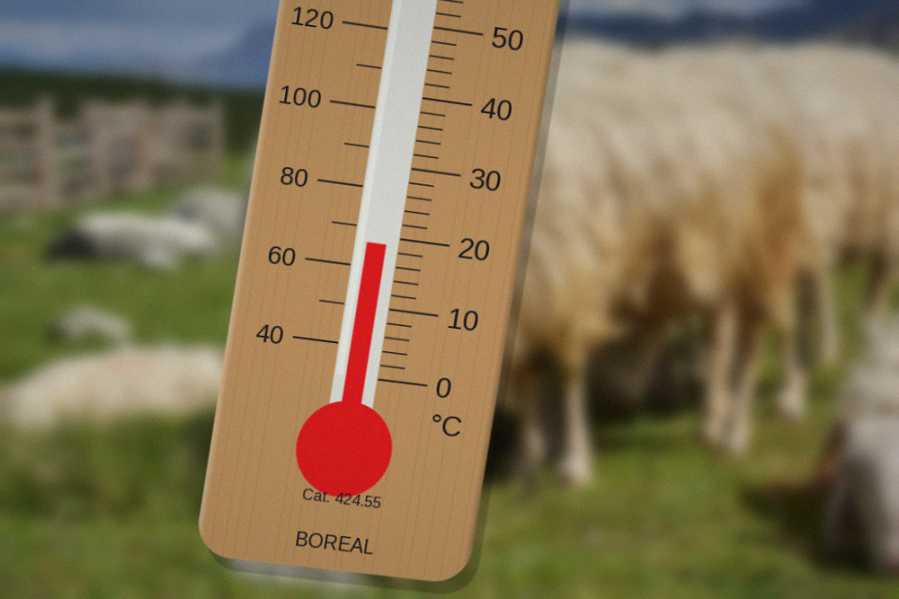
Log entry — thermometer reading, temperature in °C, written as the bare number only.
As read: 19
